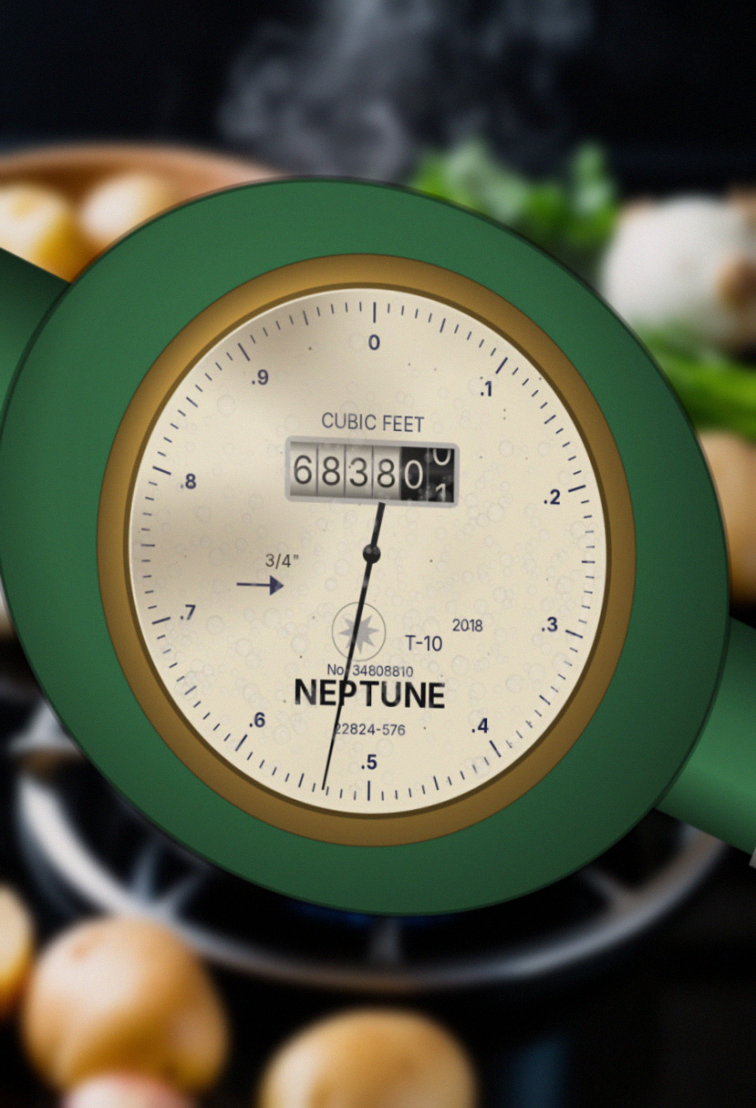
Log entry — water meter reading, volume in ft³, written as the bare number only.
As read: 683800.53
